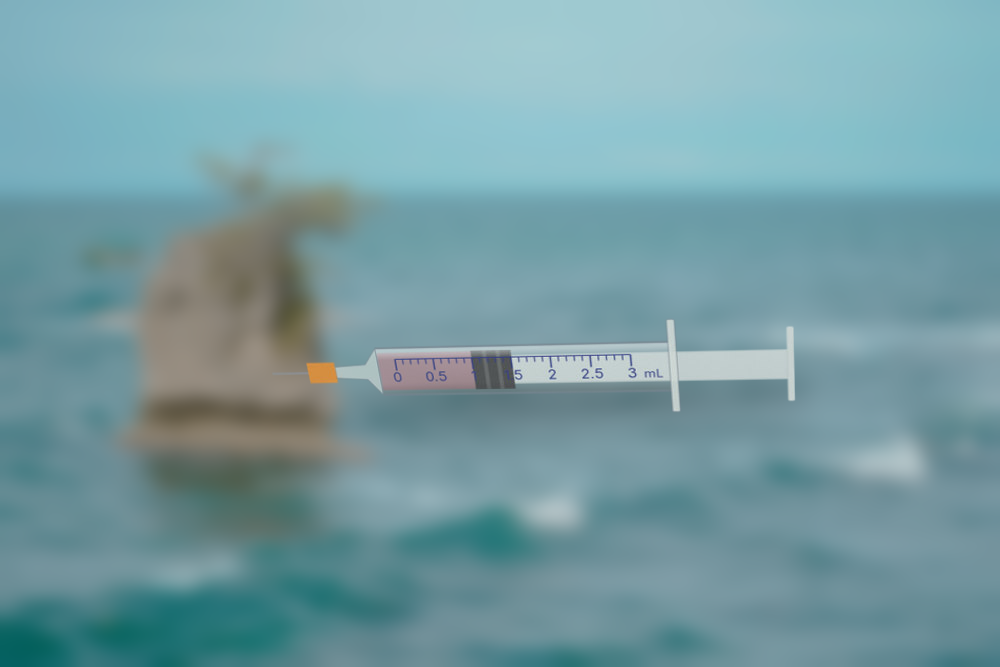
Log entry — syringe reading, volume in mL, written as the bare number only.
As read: 1
